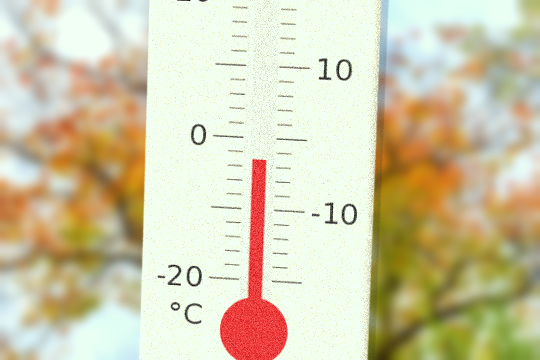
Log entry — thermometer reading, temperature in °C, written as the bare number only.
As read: -3
